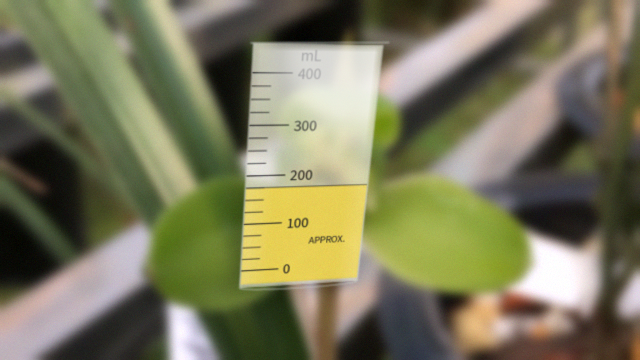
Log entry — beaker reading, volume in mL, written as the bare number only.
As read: 175
